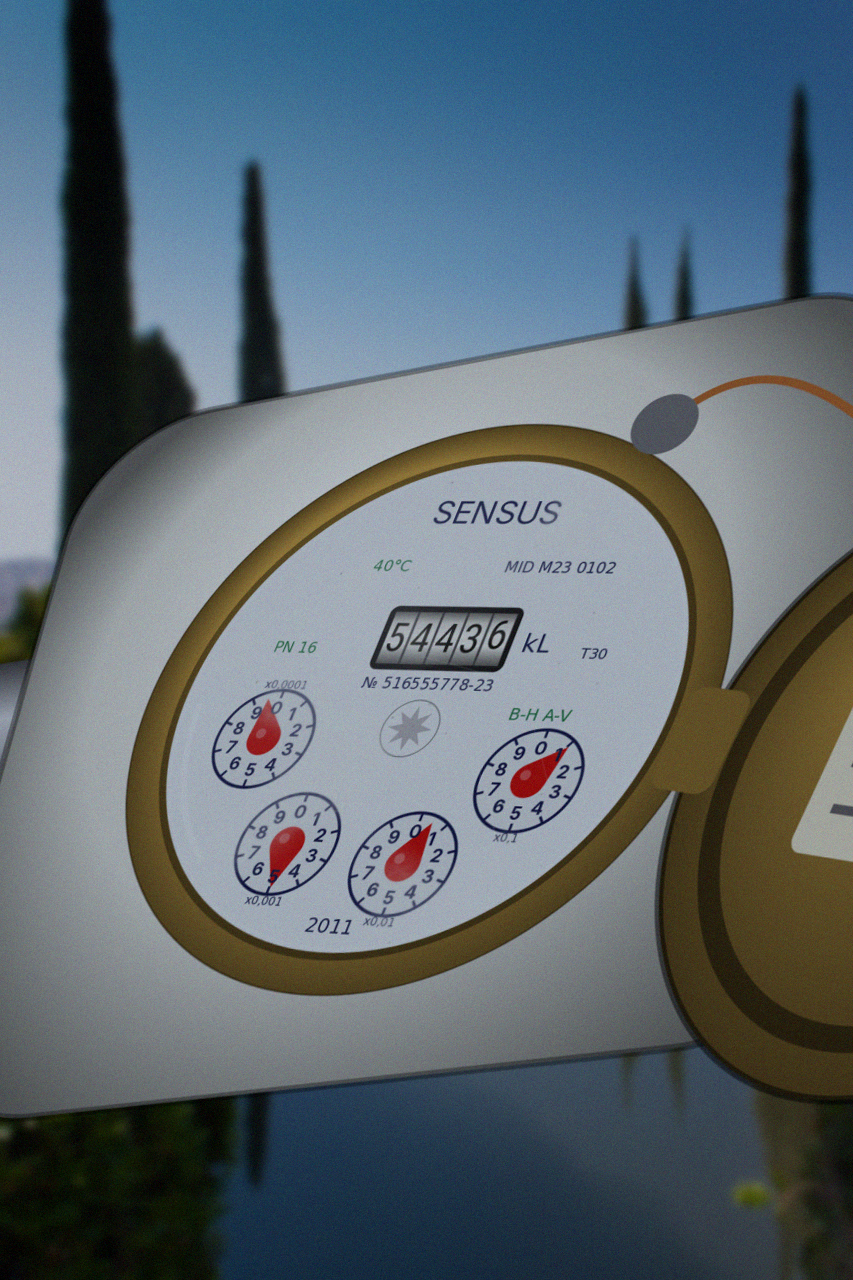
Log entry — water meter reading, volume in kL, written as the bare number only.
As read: 54436.1049
